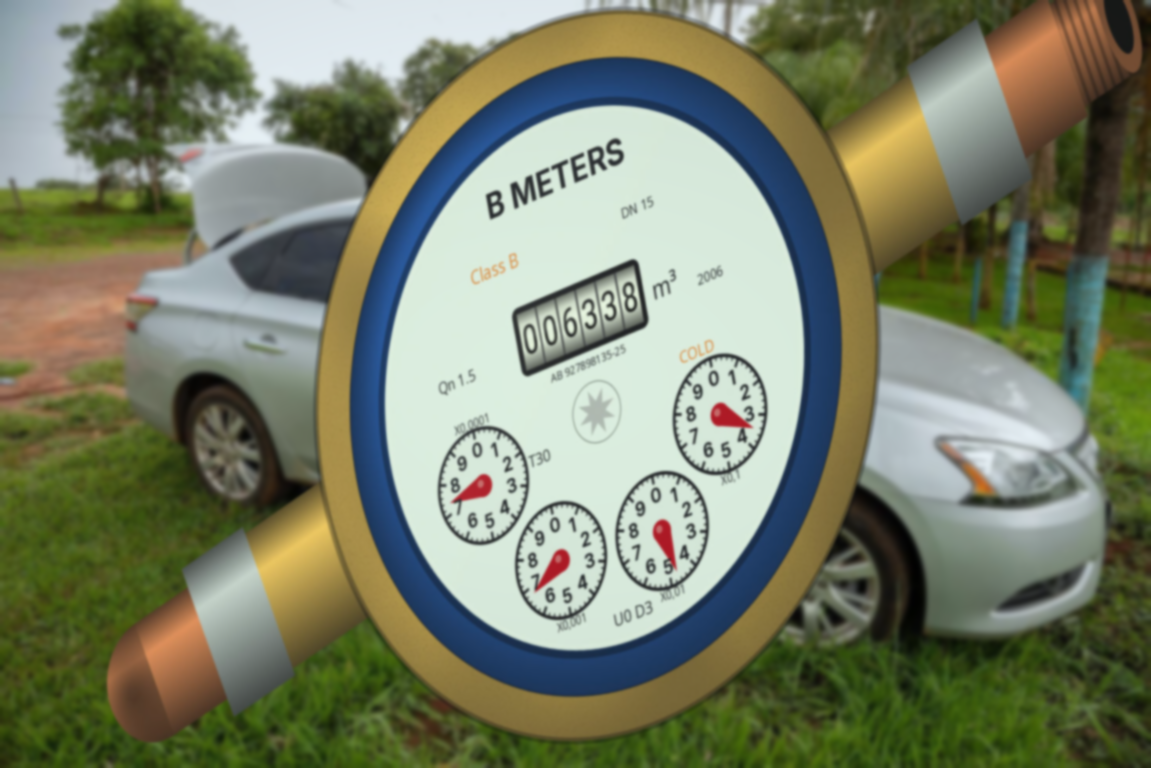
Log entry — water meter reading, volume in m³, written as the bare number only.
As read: 6338.3467
